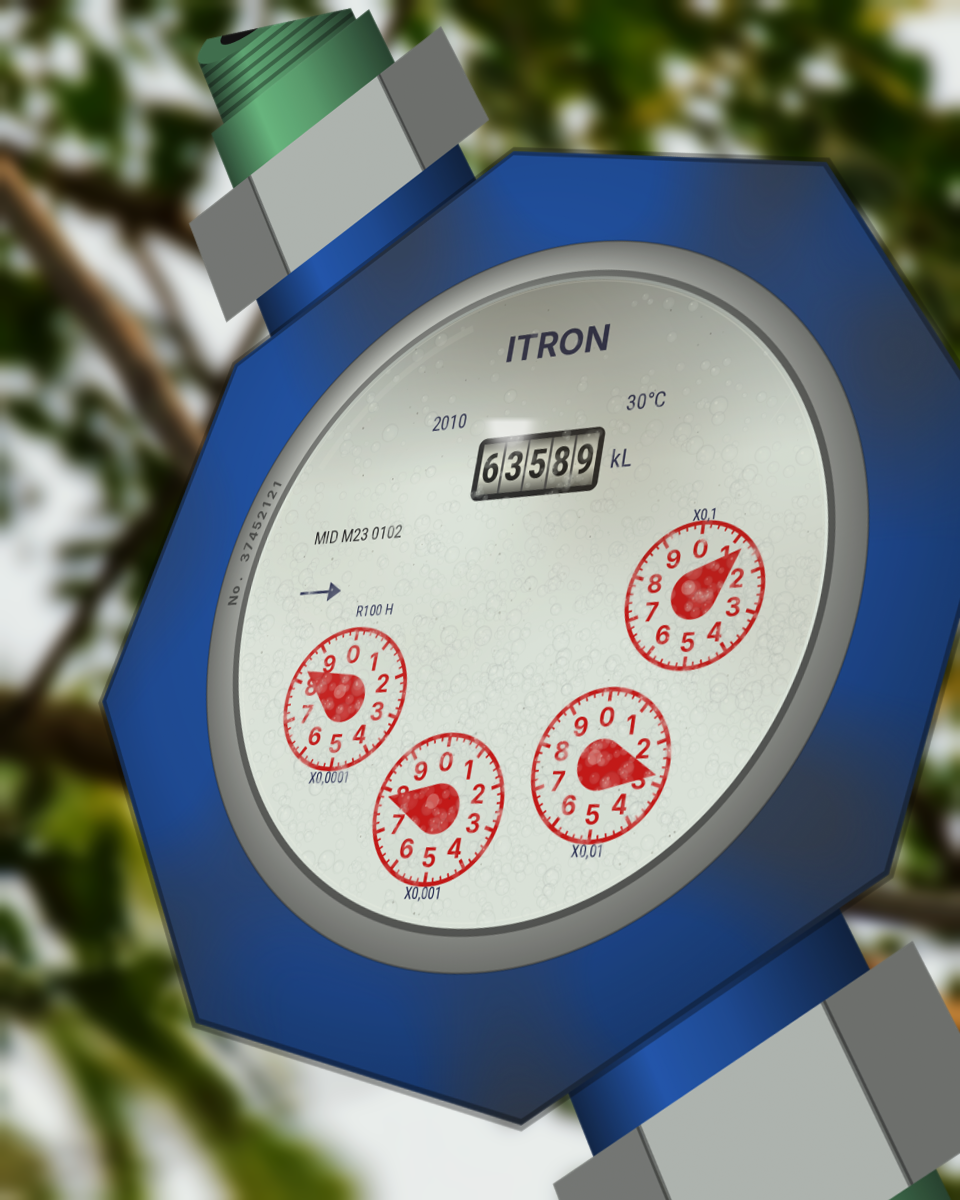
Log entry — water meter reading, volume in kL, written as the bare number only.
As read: 63589.1278
